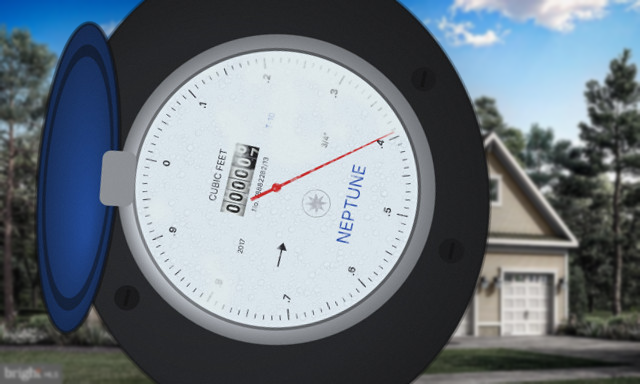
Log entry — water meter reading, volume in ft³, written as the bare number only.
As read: 6.39
